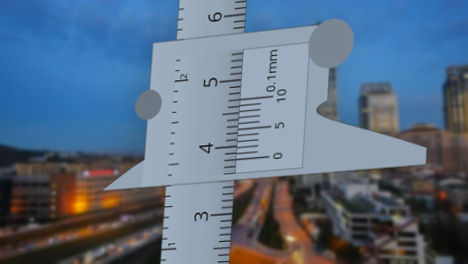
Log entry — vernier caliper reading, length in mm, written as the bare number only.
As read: 38.0
